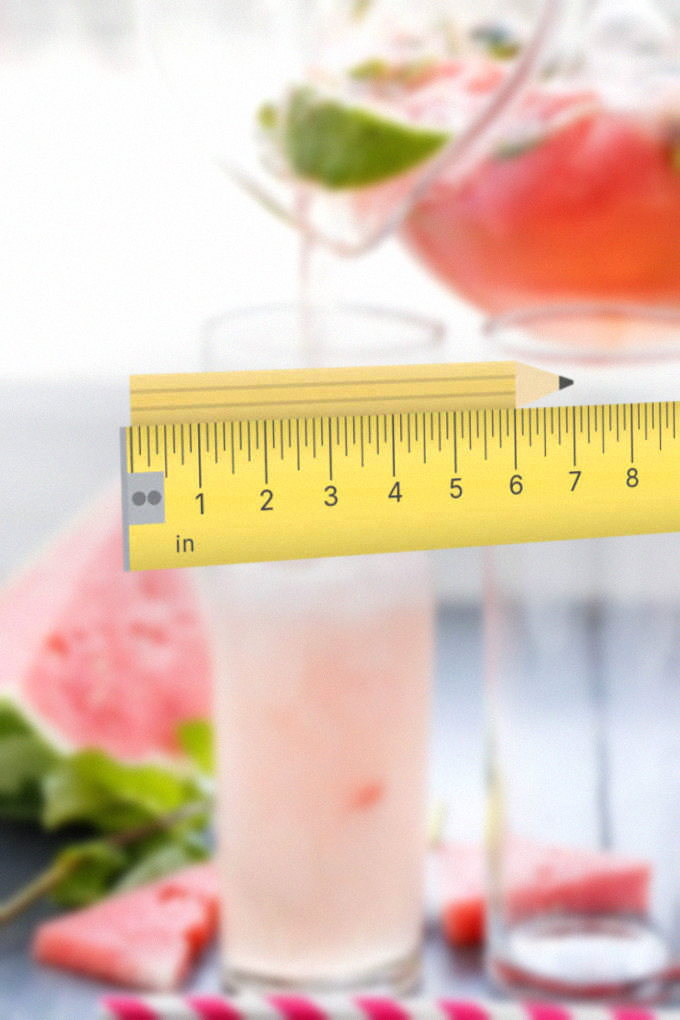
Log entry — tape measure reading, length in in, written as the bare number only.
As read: 7
